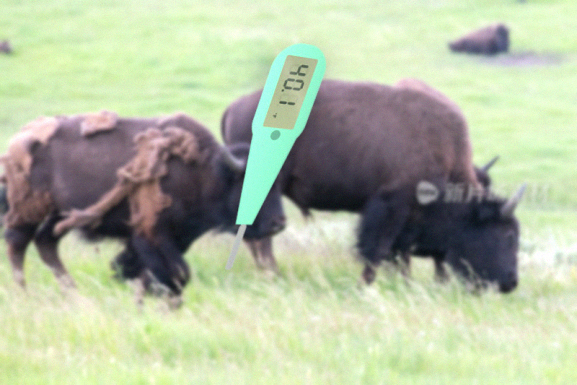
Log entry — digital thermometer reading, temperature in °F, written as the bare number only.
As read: 40.1
